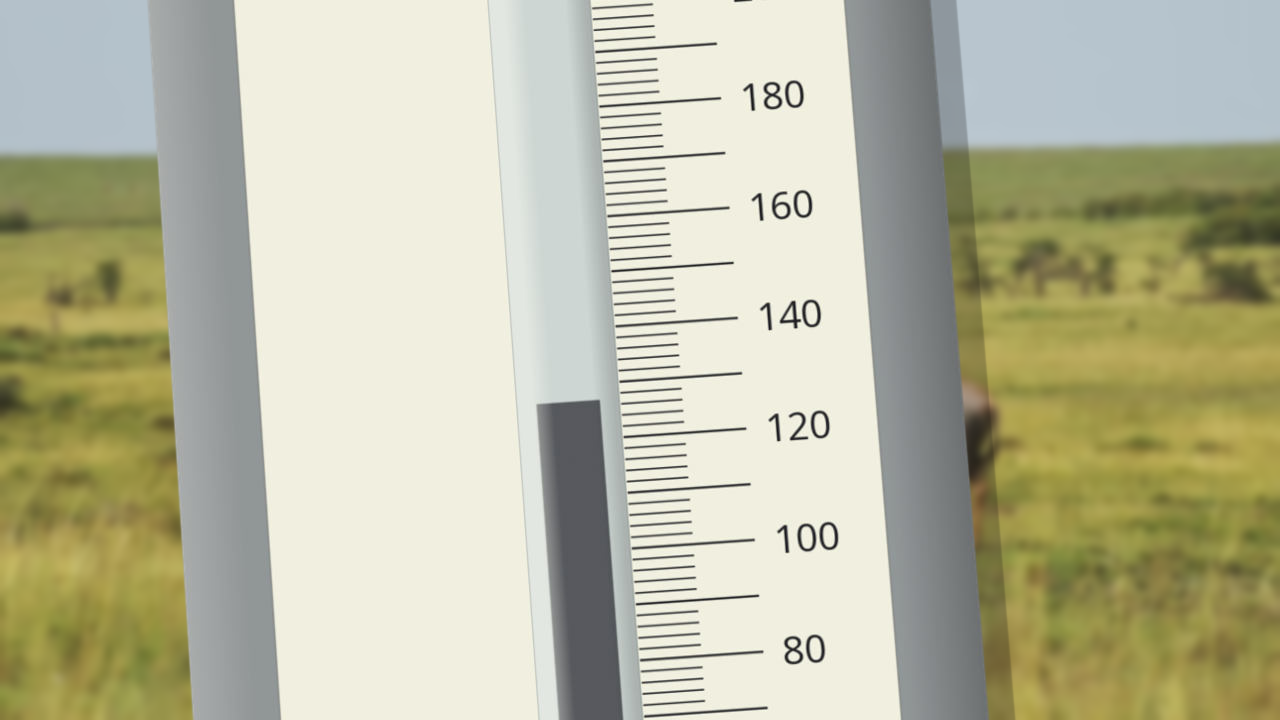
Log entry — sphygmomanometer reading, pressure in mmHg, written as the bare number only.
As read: 127
